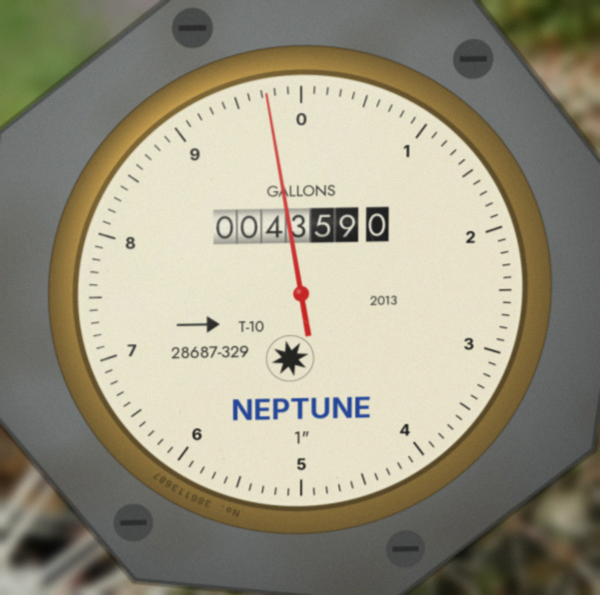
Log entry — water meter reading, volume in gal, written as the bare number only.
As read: 43589.7
